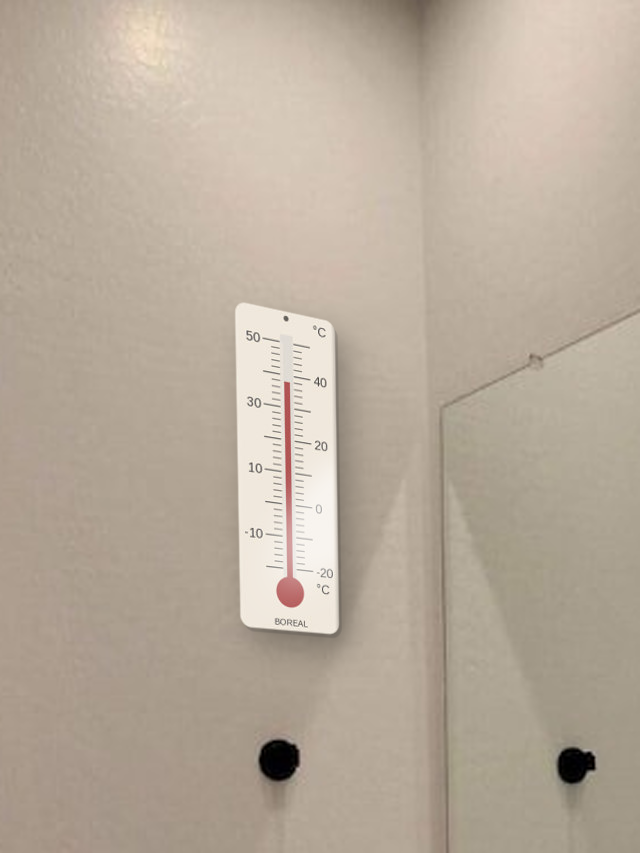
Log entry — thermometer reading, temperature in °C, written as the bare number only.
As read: 38
